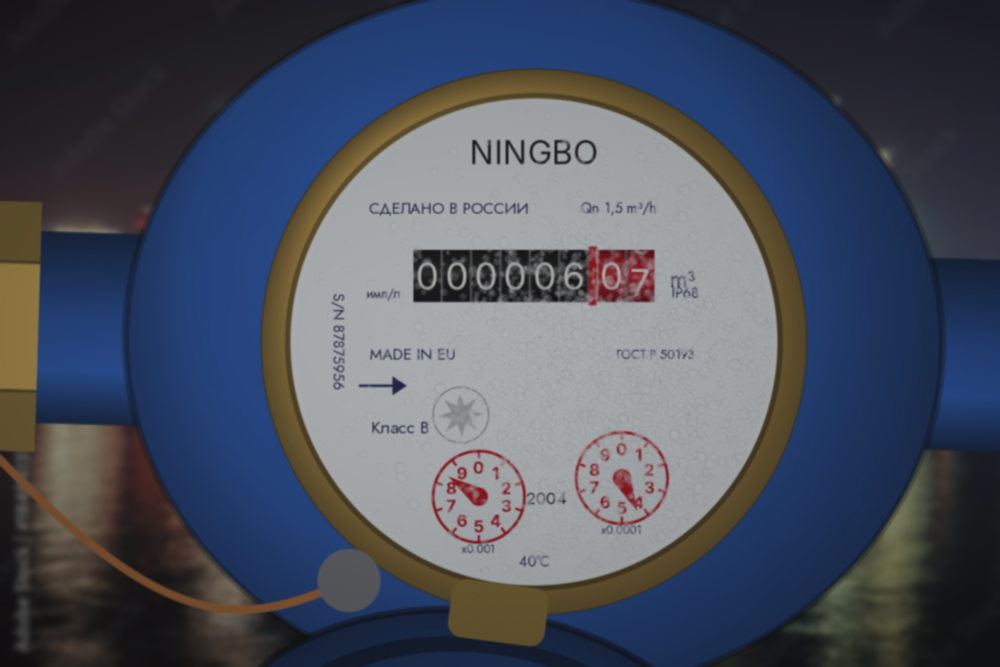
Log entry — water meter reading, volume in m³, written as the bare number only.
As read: 6.0684
